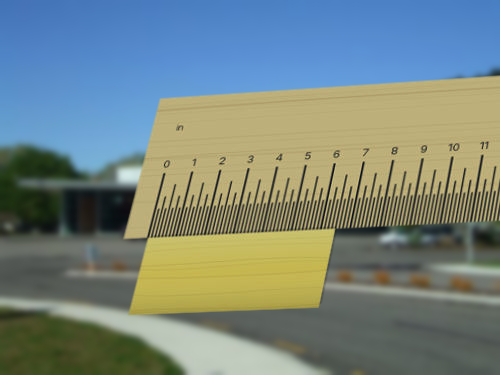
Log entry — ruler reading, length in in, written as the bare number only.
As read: 6.5
